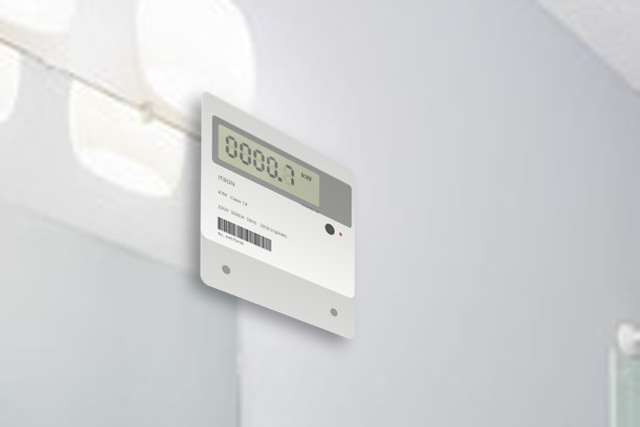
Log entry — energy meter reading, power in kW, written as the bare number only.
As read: 0.7
